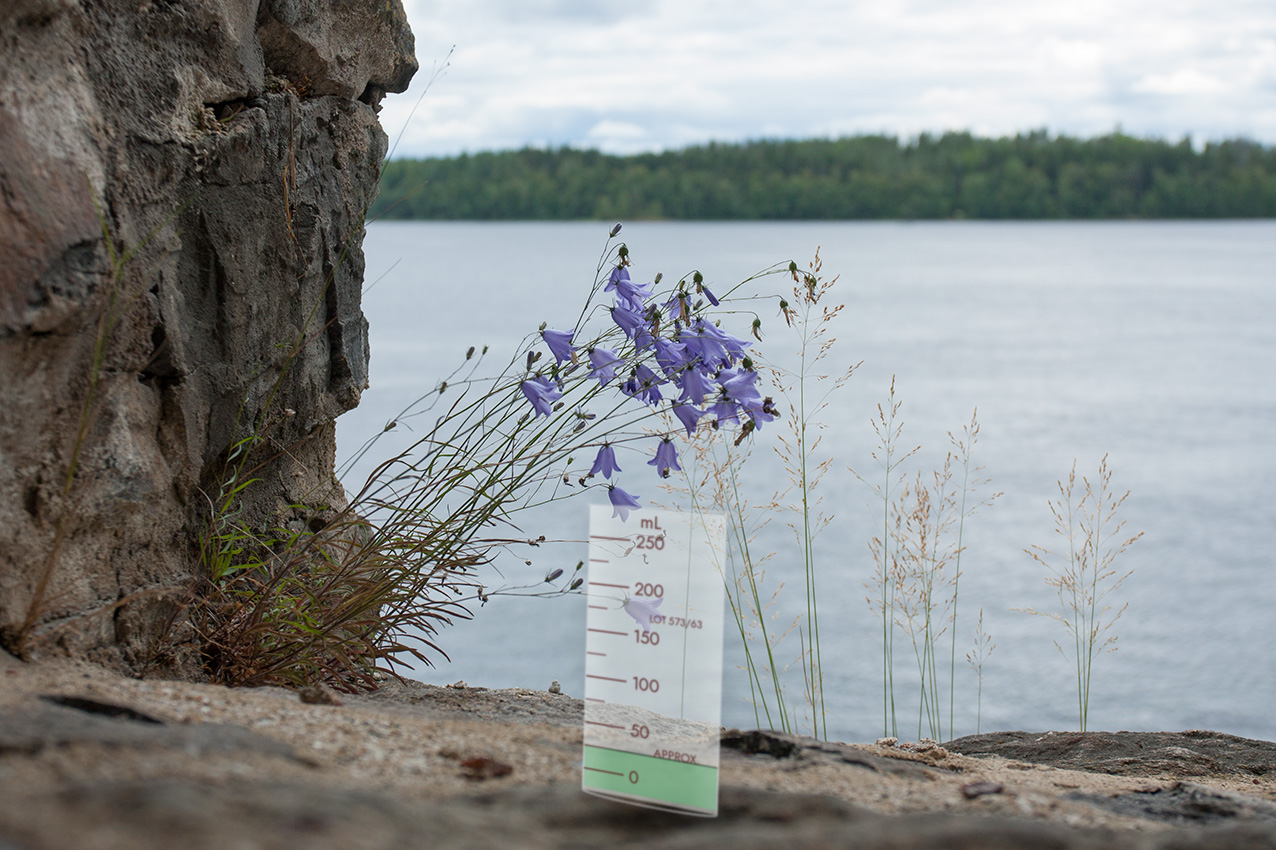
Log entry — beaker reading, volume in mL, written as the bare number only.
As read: 25
